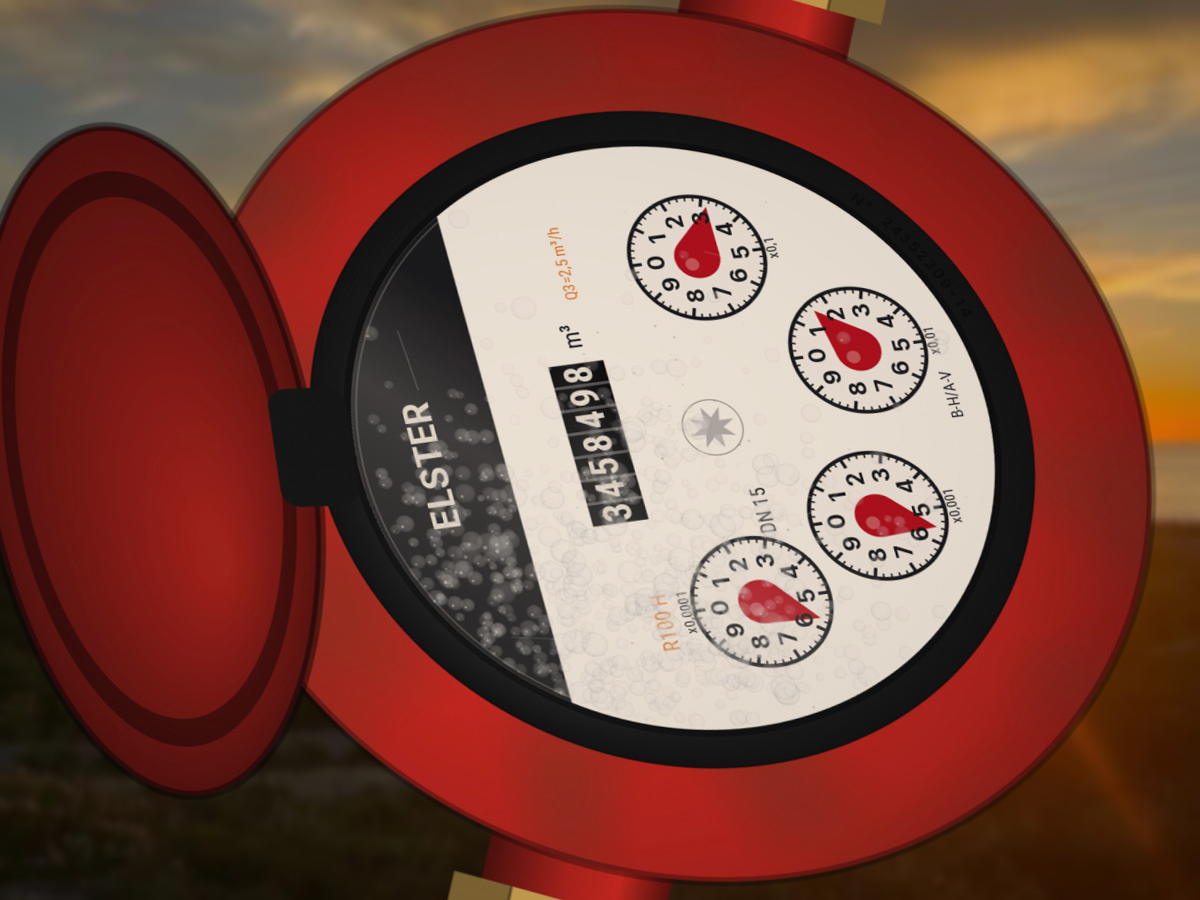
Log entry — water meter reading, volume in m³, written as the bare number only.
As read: 3458498.3155
